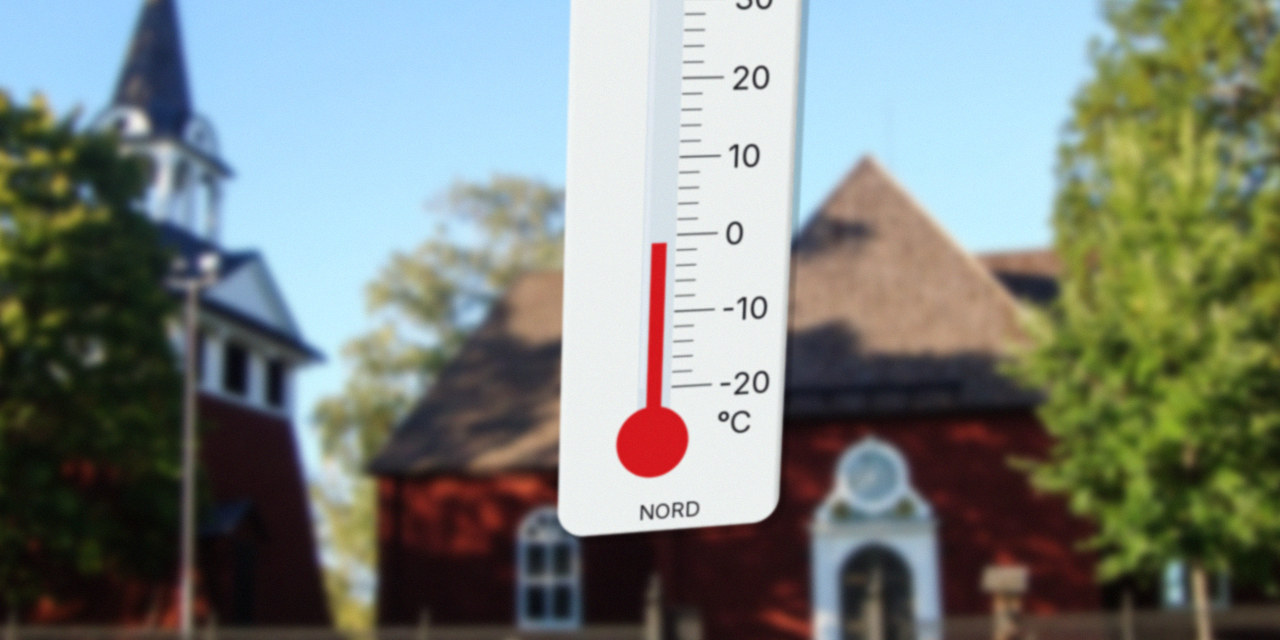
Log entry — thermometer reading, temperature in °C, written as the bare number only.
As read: -1
